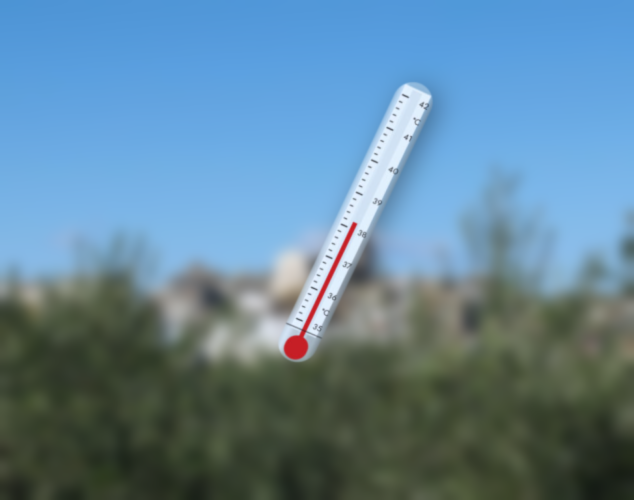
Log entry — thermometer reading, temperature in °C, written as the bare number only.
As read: 38.2
